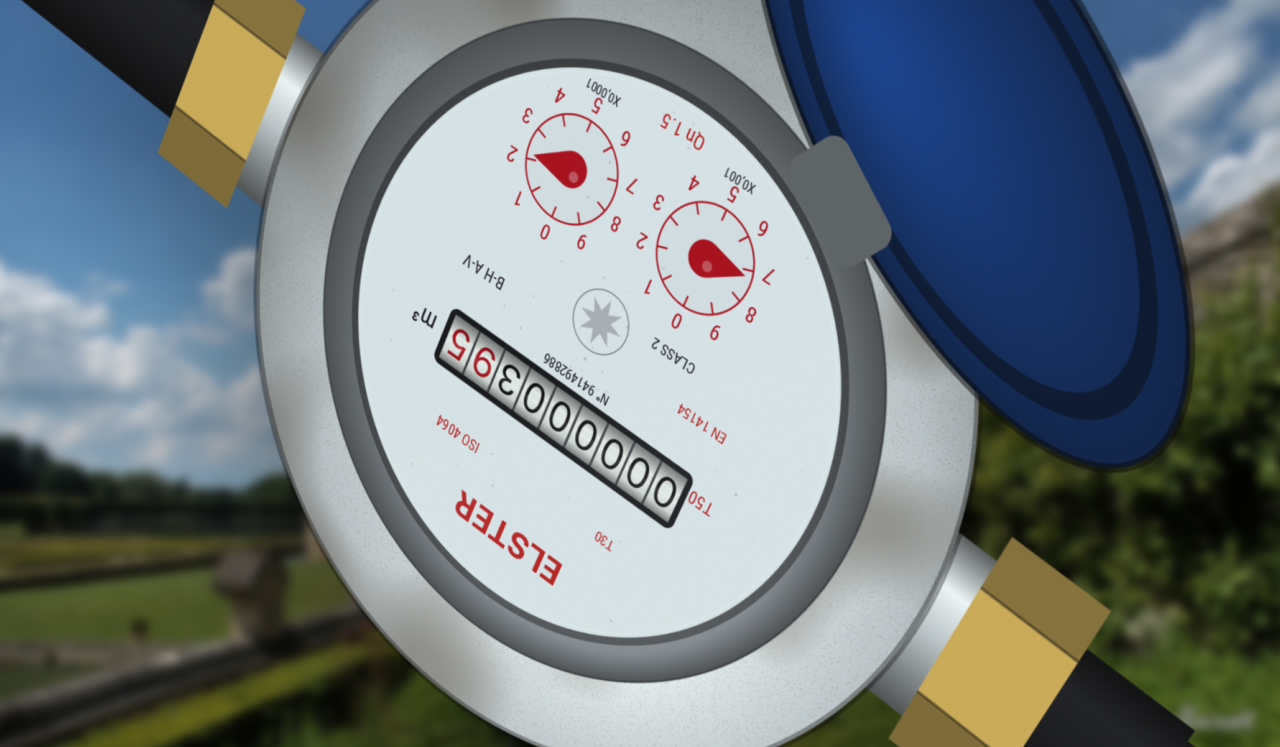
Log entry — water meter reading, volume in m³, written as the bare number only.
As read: 3.9572
